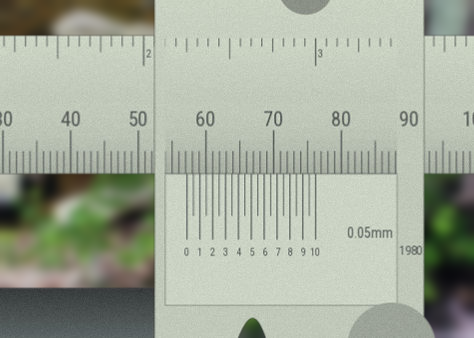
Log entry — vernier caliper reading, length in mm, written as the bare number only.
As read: 57.2
